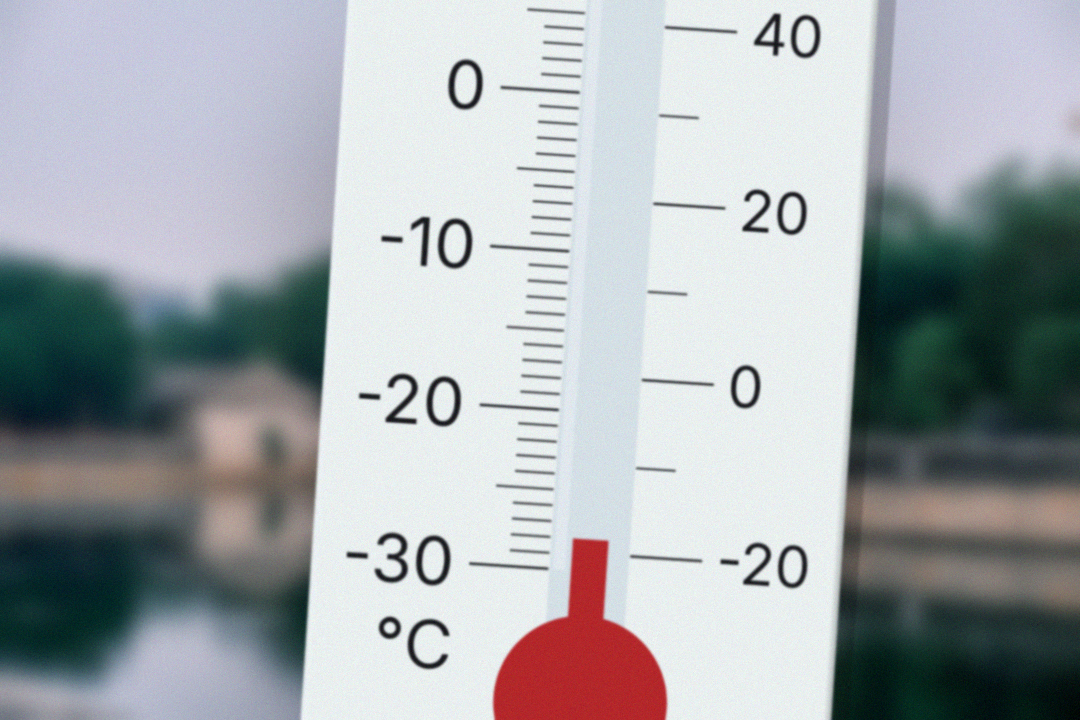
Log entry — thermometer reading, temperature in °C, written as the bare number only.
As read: -28
